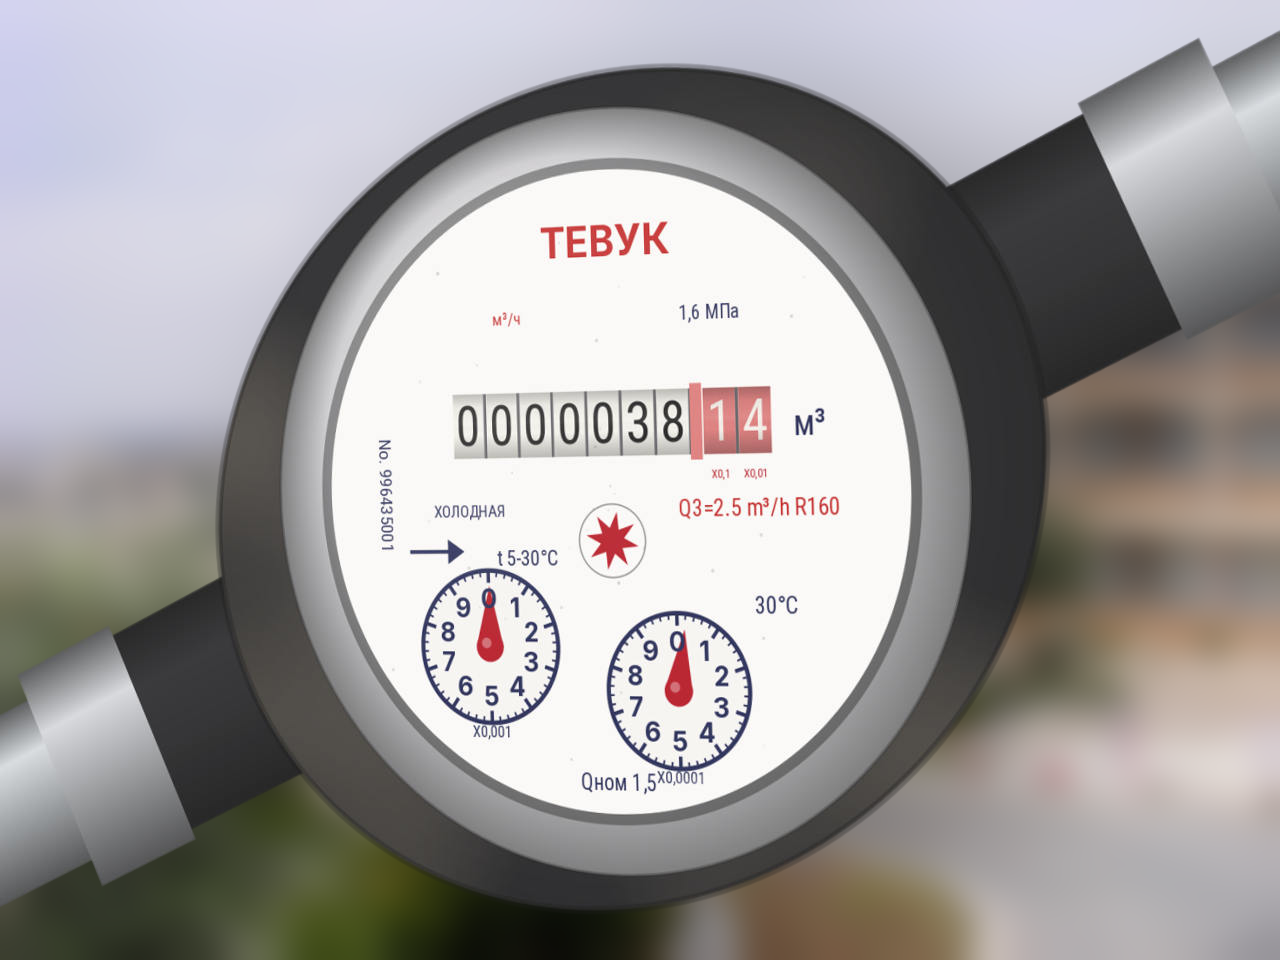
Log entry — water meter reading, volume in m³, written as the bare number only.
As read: 38.1400
